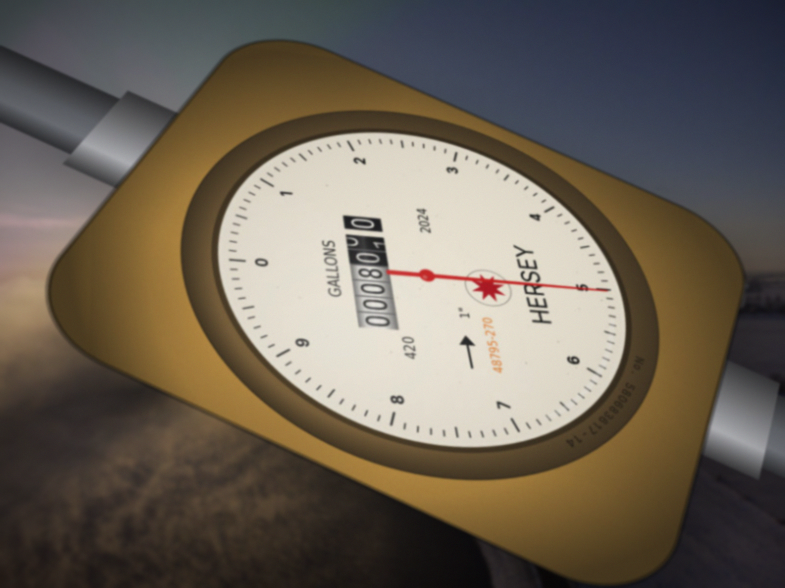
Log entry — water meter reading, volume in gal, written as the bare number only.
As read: 8005.0
